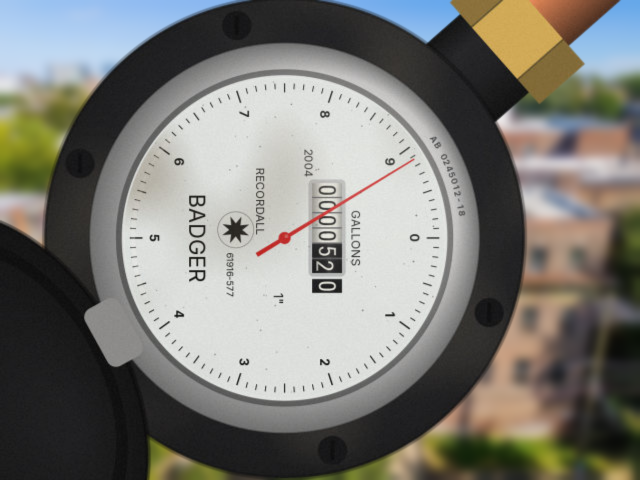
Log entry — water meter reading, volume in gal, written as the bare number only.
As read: 519.1
